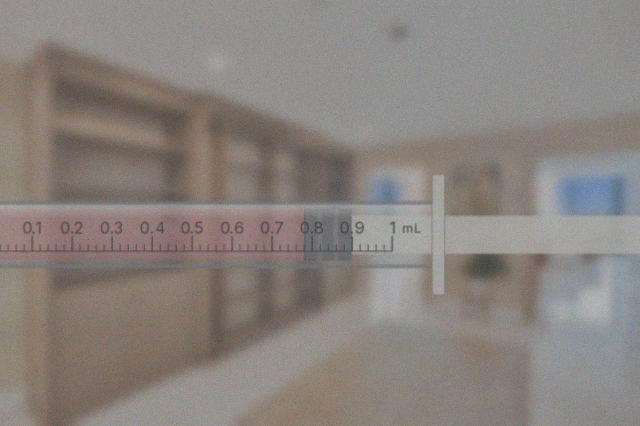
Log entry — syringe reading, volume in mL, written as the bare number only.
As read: 0.78
